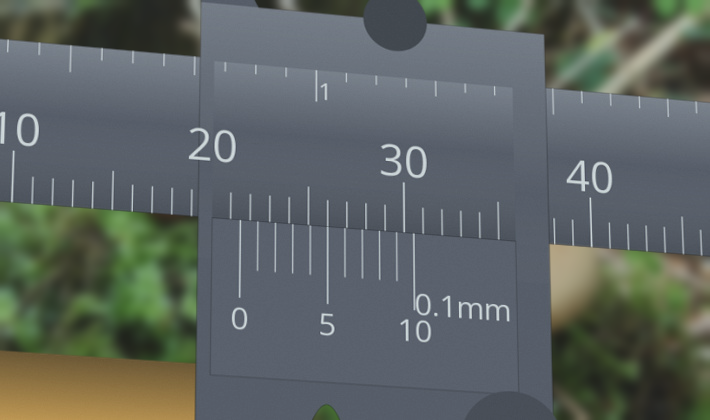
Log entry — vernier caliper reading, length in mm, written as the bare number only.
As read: 21.5
